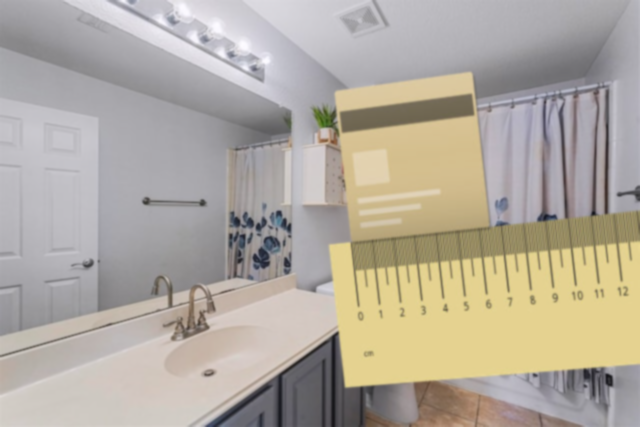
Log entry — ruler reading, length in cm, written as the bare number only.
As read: 6.5
